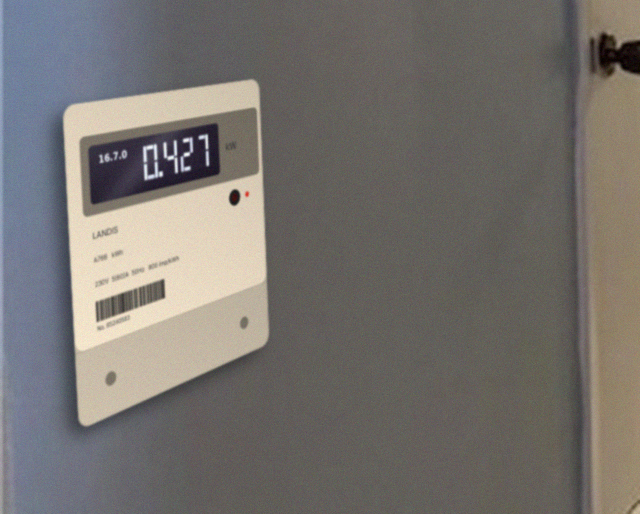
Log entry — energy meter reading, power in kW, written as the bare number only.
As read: 0.427
